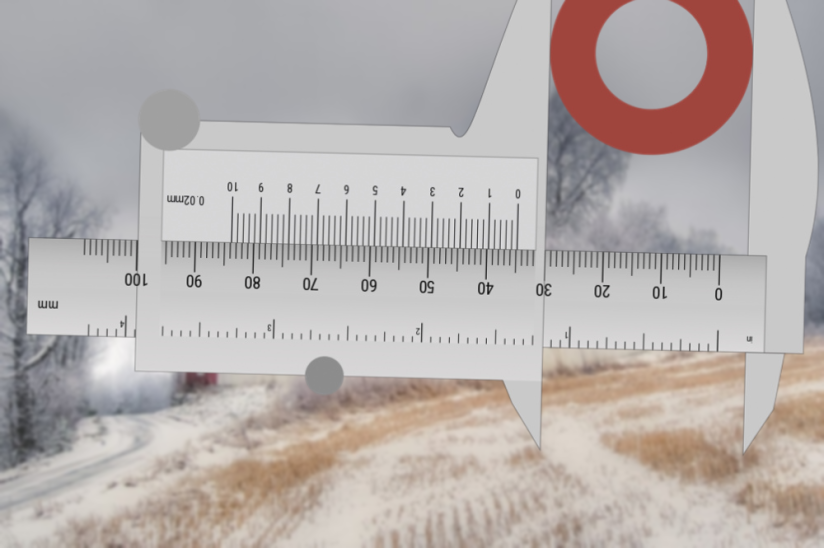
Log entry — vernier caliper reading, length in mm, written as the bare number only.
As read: 34.8
